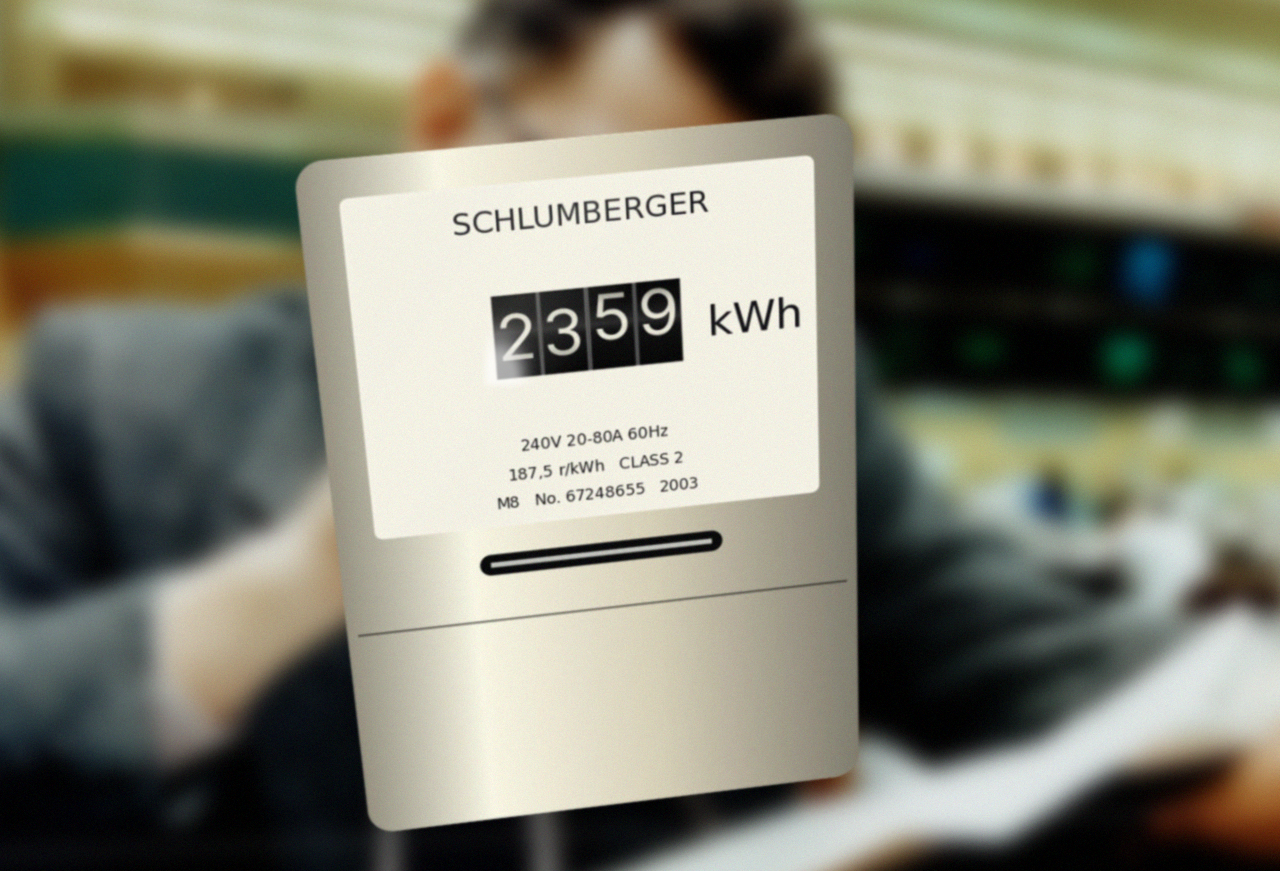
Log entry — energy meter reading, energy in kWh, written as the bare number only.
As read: 2359
